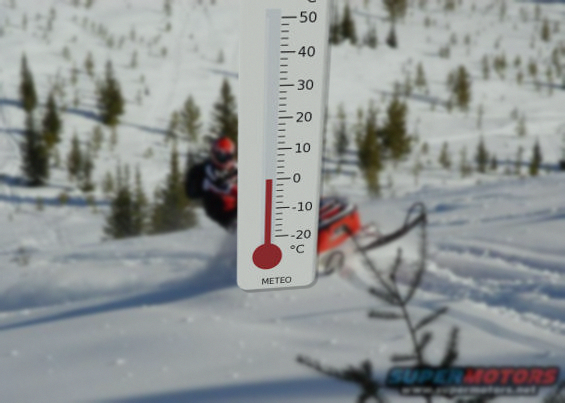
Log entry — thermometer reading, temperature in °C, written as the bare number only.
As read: 0
